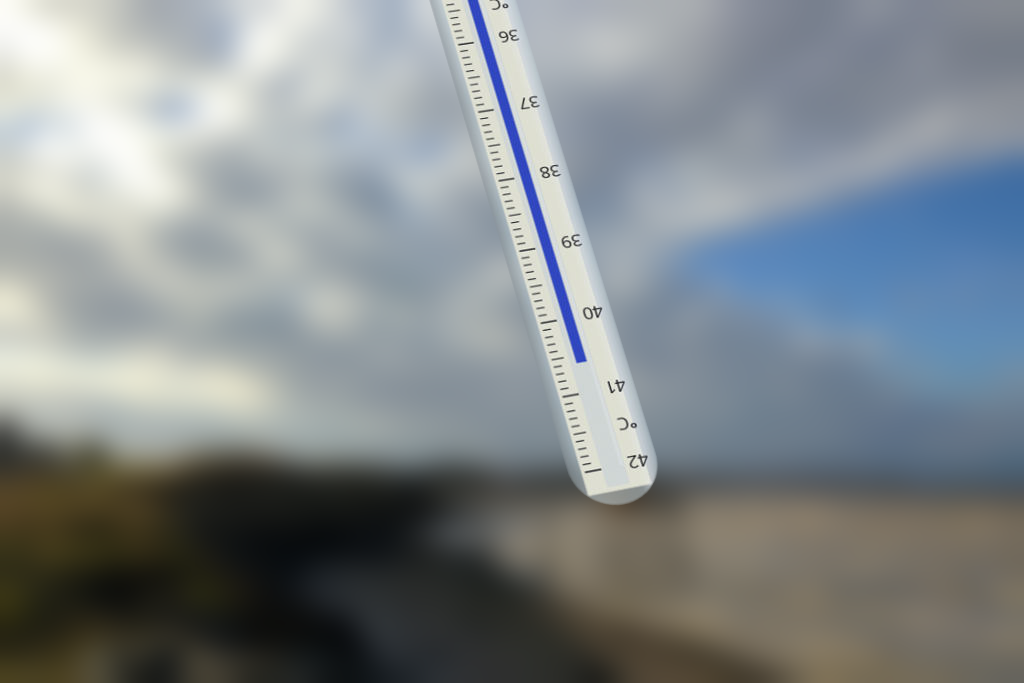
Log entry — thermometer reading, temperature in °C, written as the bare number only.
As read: 40.6
